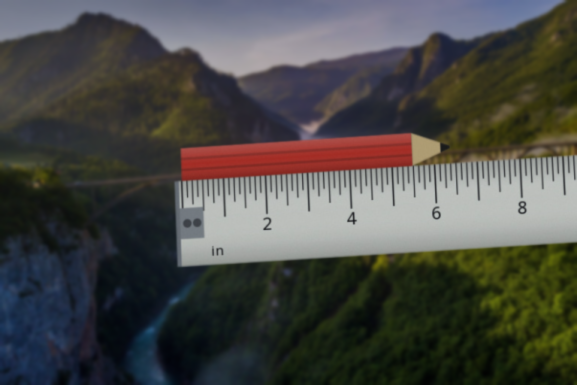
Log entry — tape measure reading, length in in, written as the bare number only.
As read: 6.375
